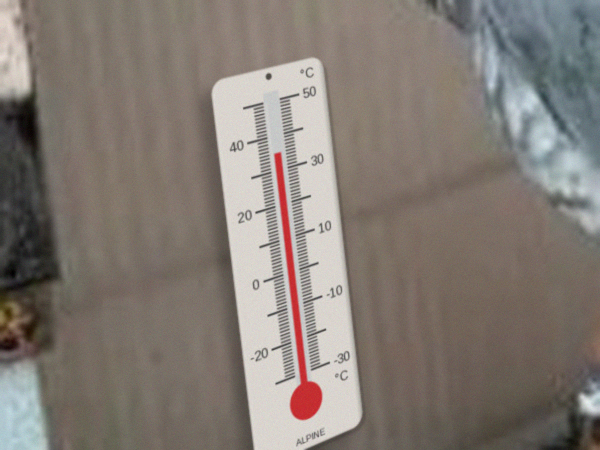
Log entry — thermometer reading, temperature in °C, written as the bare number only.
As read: 35
